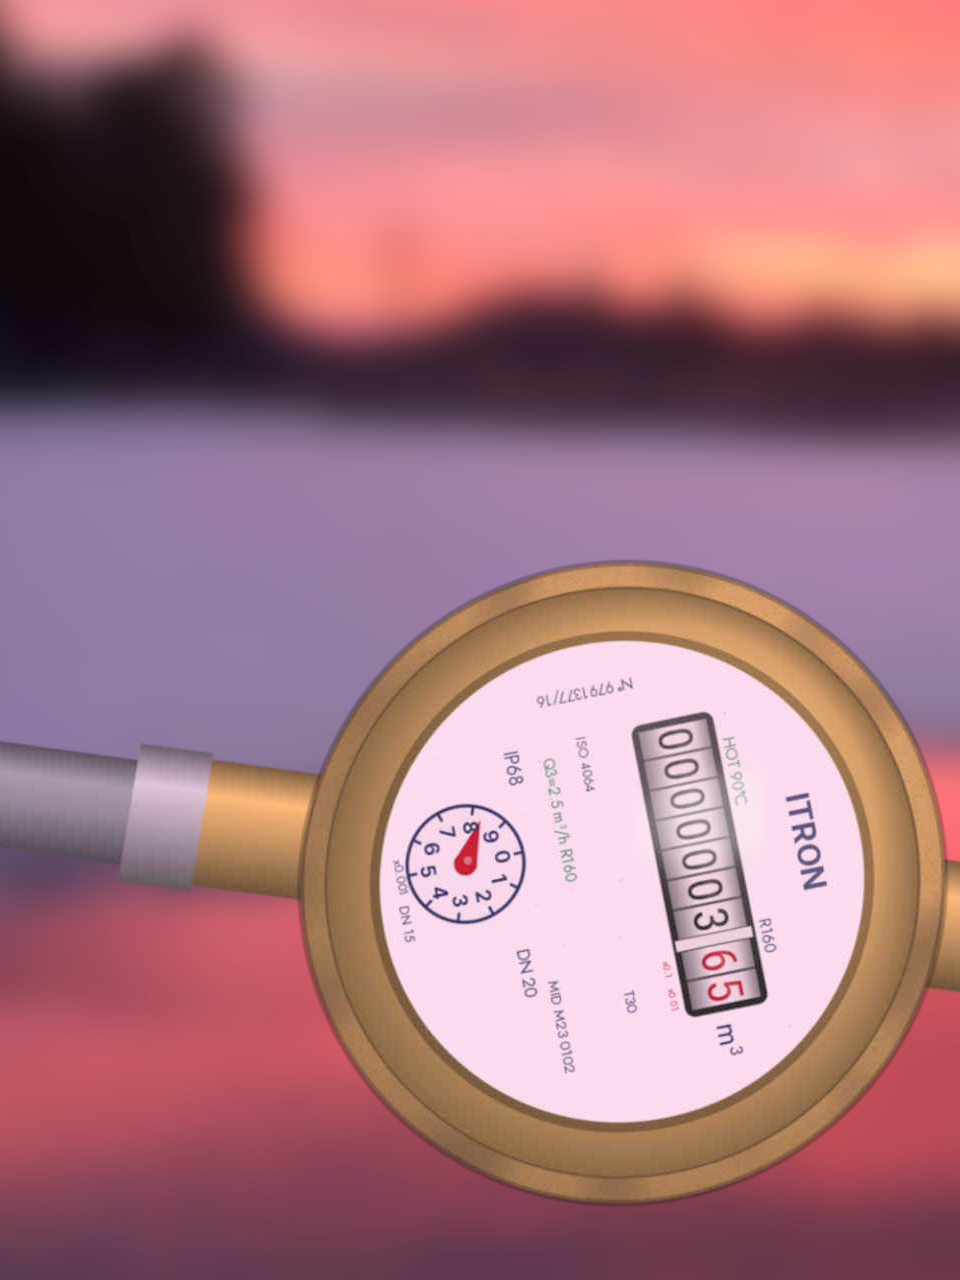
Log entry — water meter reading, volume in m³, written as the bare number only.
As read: 3.658
